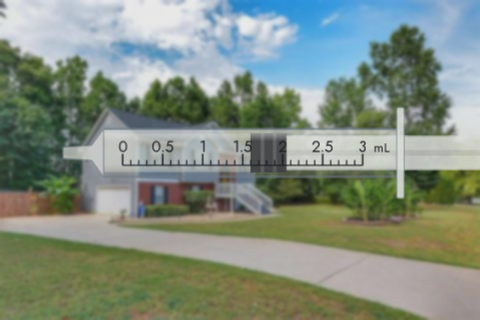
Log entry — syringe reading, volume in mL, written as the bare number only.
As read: 1.6
